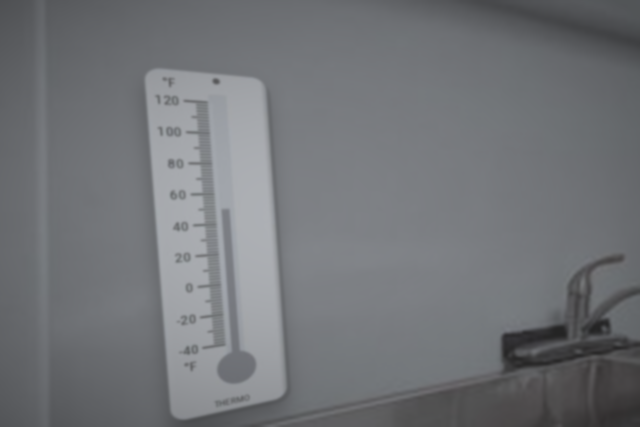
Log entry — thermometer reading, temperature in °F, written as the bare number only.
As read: 50
